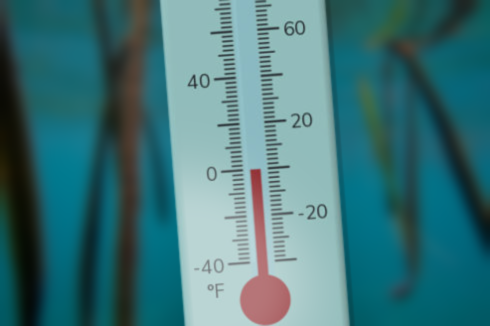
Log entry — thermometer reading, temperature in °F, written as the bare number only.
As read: 0
